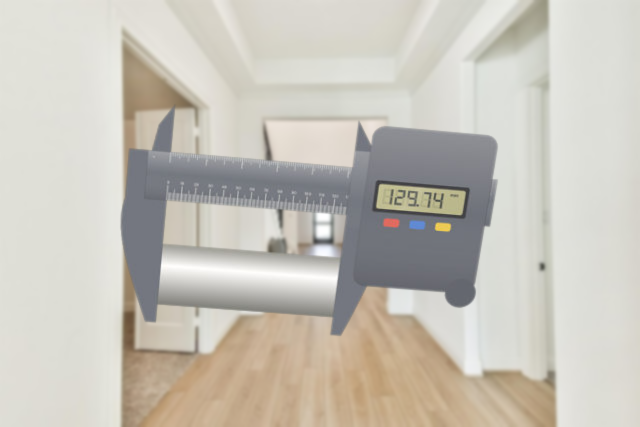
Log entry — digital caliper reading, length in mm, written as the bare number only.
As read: 129.74
